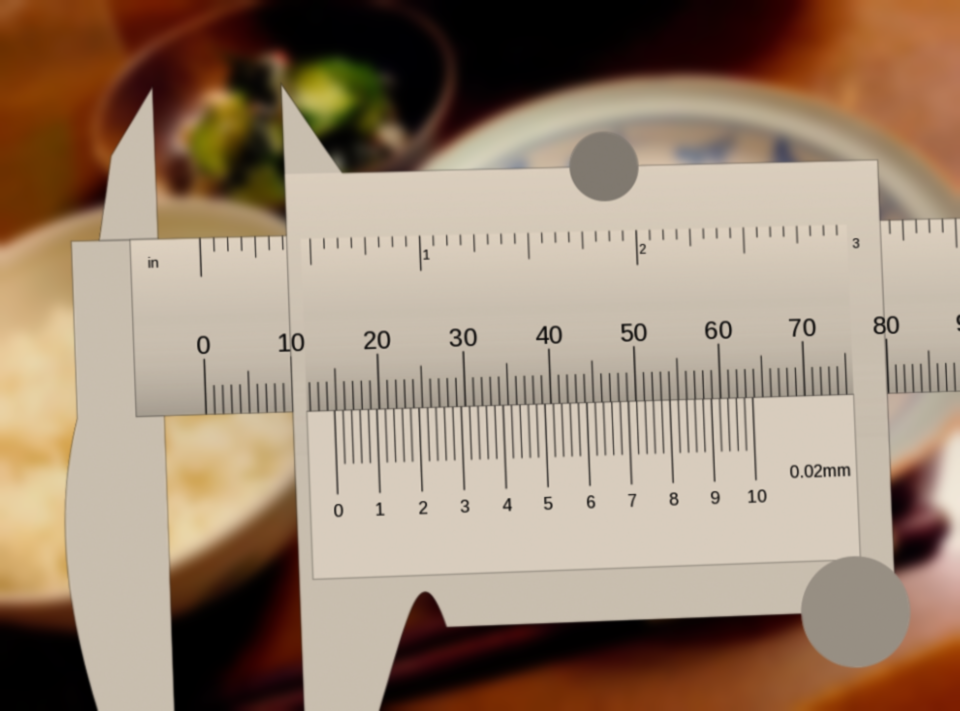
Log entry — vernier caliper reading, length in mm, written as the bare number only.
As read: 14.8
